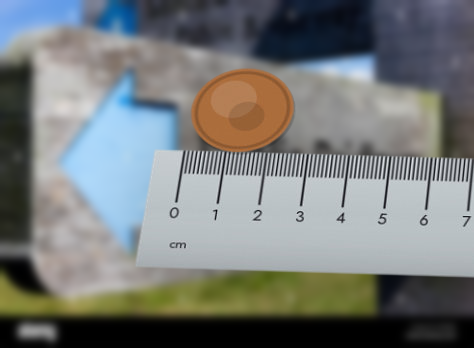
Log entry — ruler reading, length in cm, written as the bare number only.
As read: 2.5
